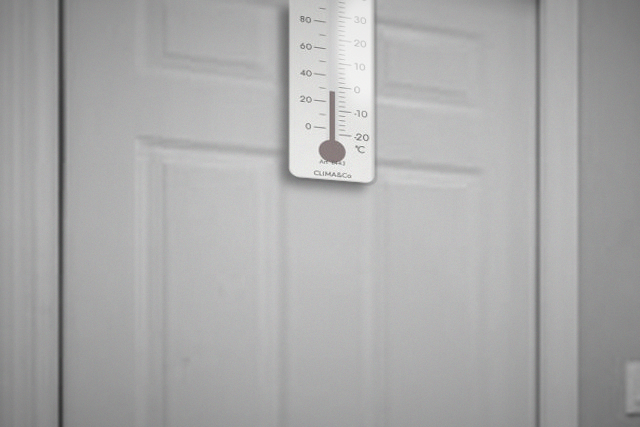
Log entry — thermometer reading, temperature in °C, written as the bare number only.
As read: -2
